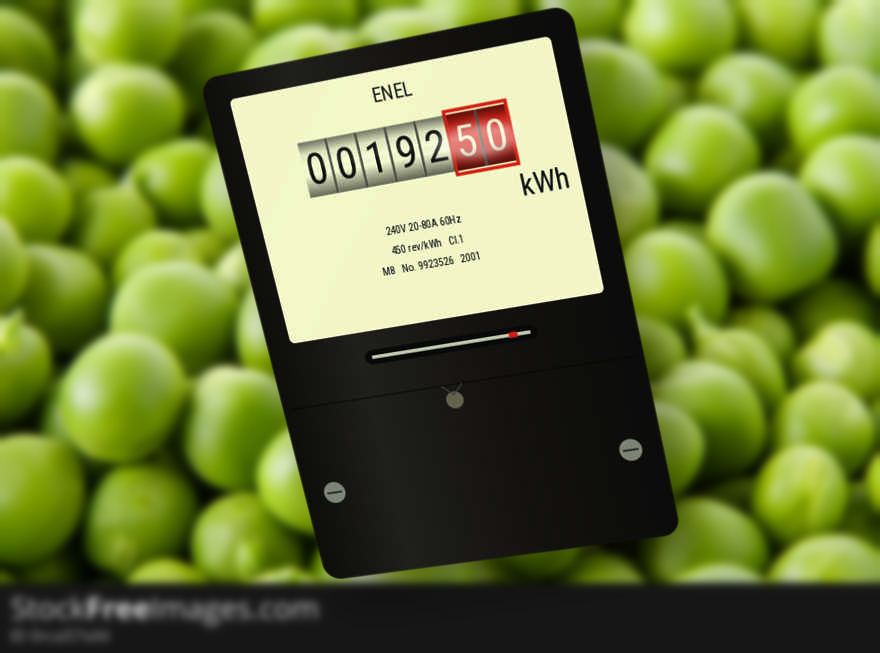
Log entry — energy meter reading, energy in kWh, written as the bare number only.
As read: 192.50
